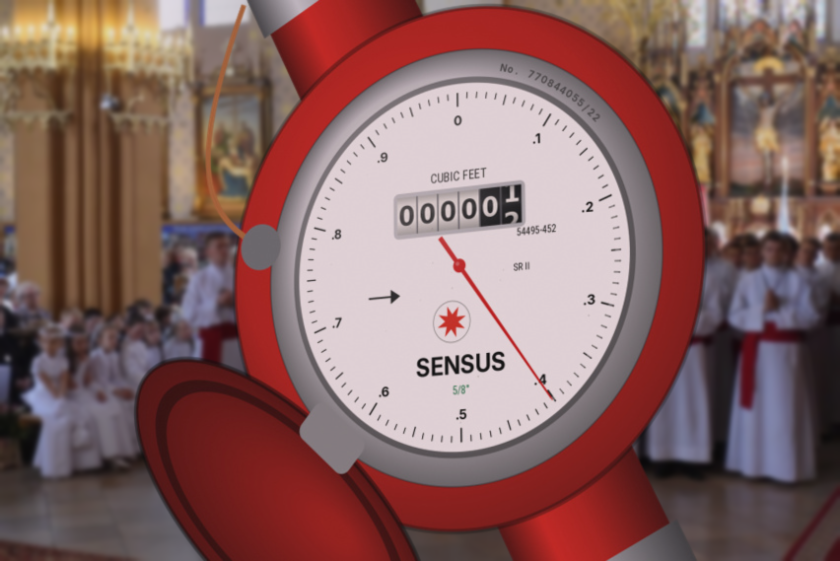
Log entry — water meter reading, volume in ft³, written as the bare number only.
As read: 1.40
